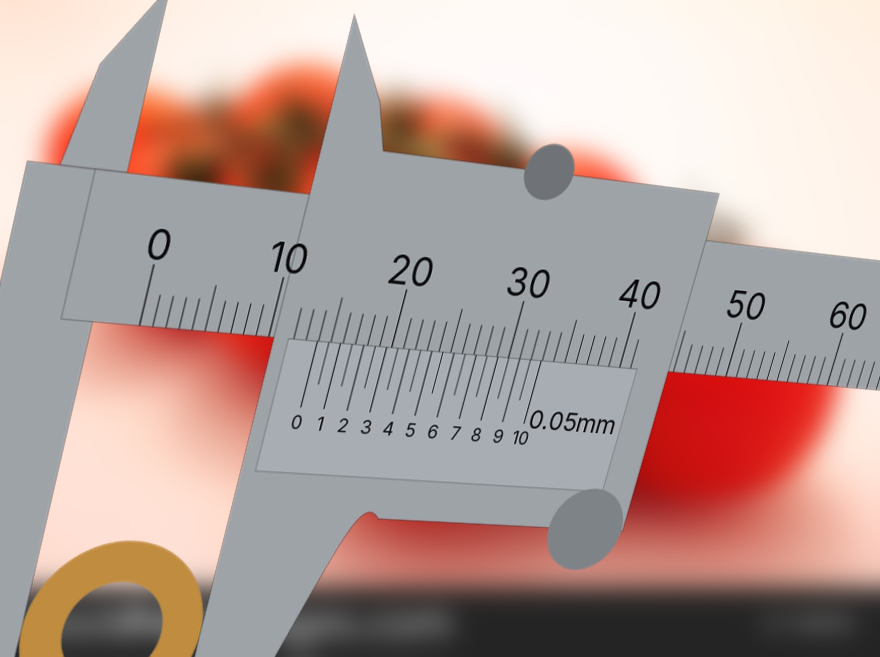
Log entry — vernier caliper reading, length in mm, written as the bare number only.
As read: 13.9
